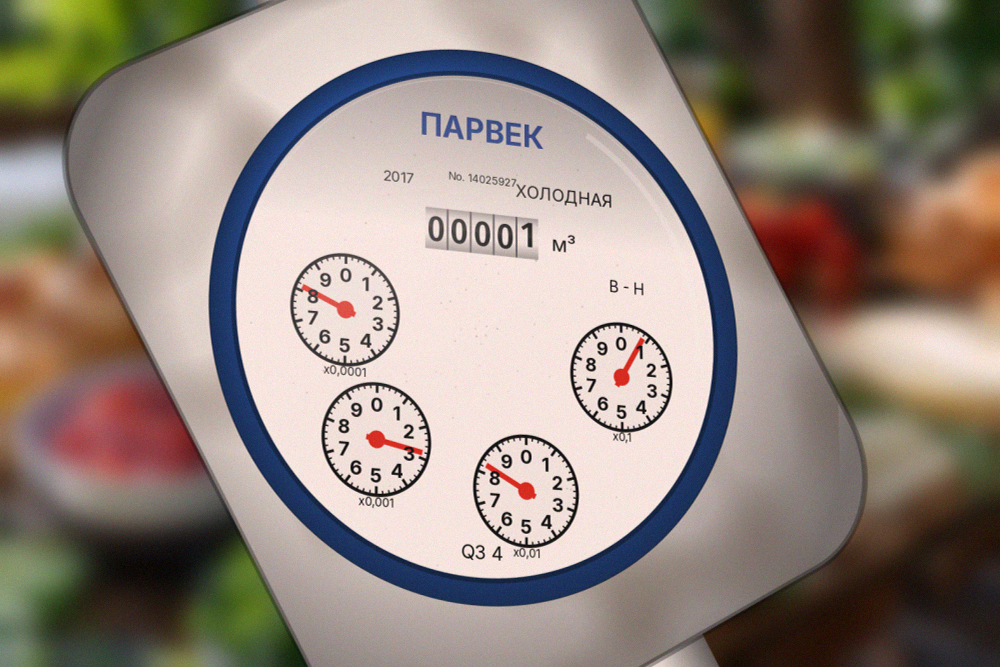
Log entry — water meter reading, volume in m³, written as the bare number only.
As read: 1.0828
